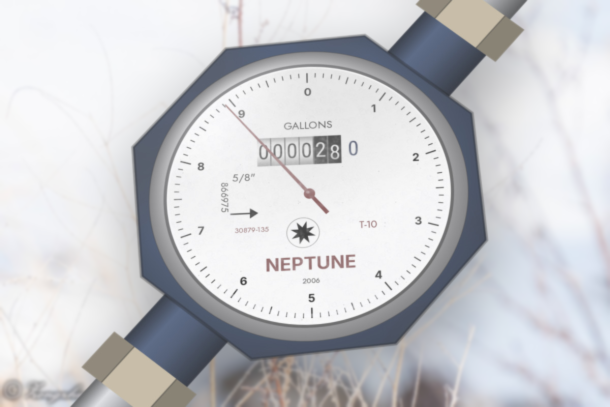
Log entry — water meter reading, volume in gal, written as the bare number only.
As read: 278.9
